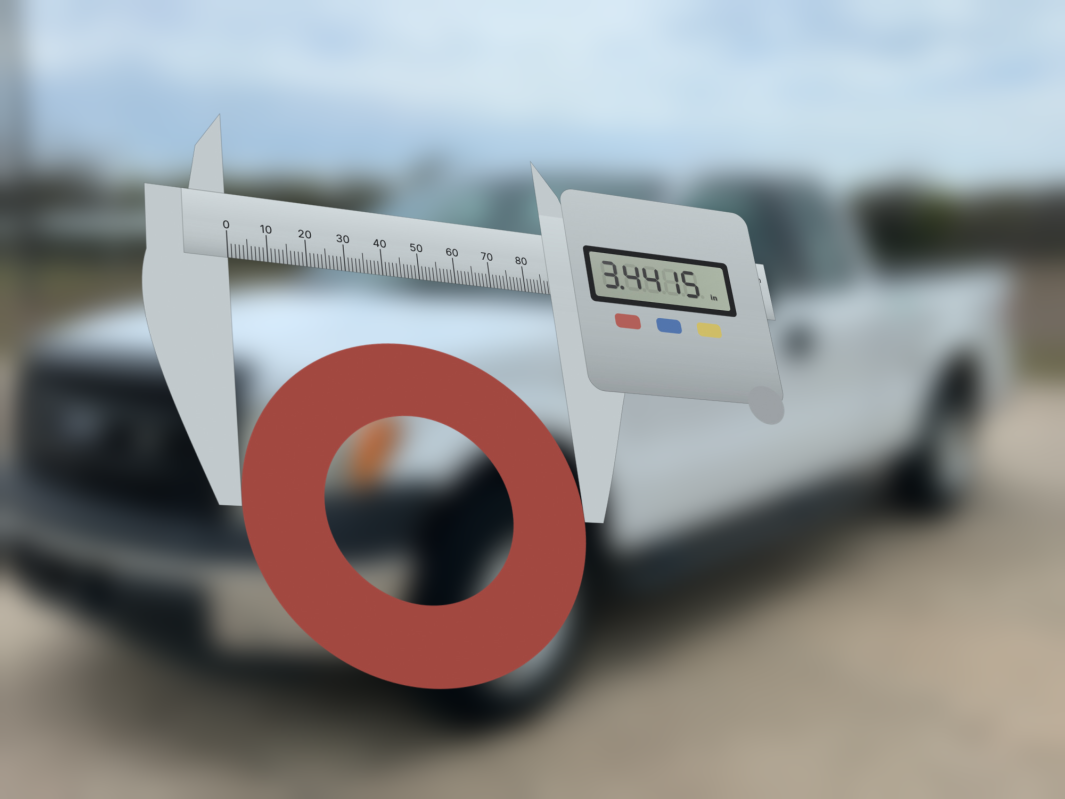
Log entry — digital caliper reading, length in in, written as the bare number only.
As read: 3.4415
